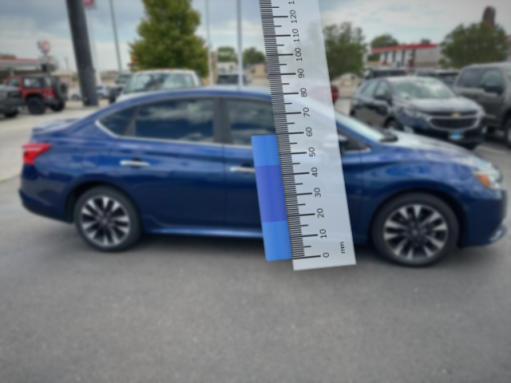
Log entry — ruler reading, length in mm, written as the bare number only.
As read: 60
